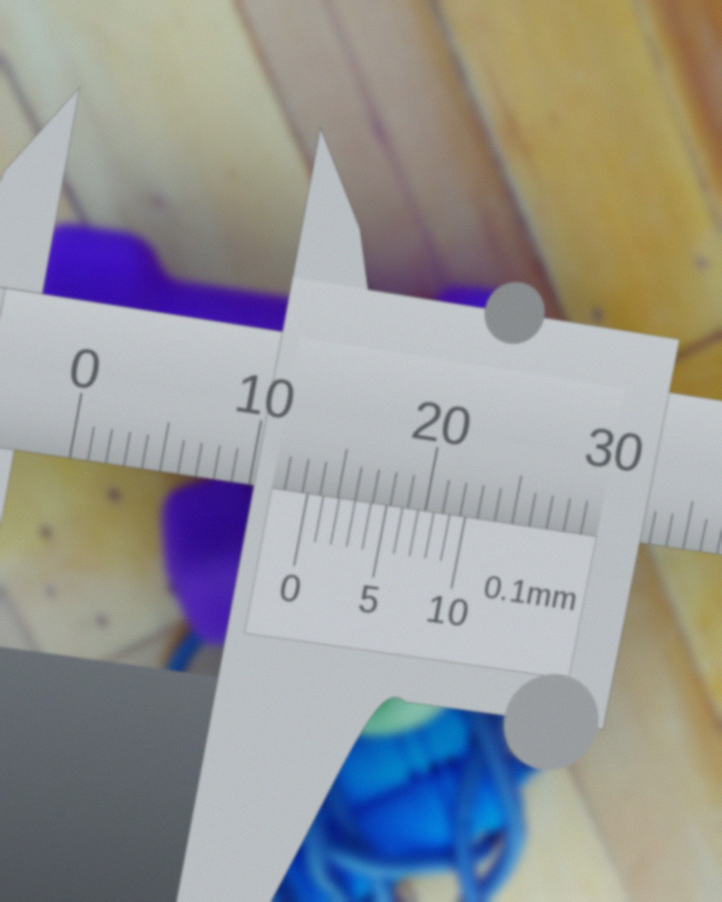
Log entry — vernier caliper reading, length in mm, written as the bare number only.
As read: 13.3
